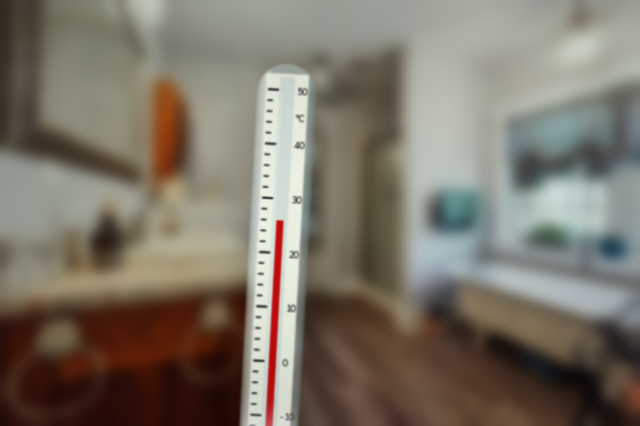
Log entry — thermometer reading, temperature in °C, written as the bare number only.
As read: 26
